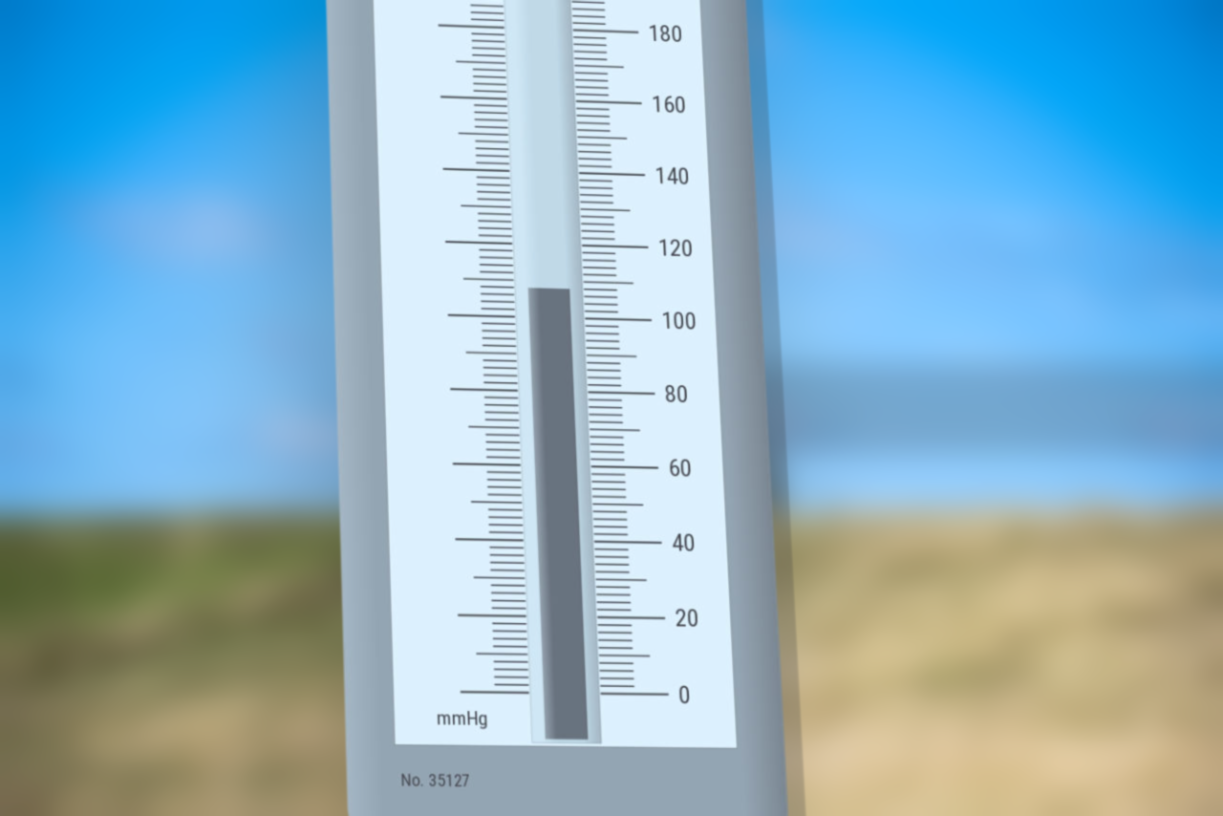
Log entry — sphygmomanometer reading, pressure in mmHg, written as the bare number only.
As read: 108
